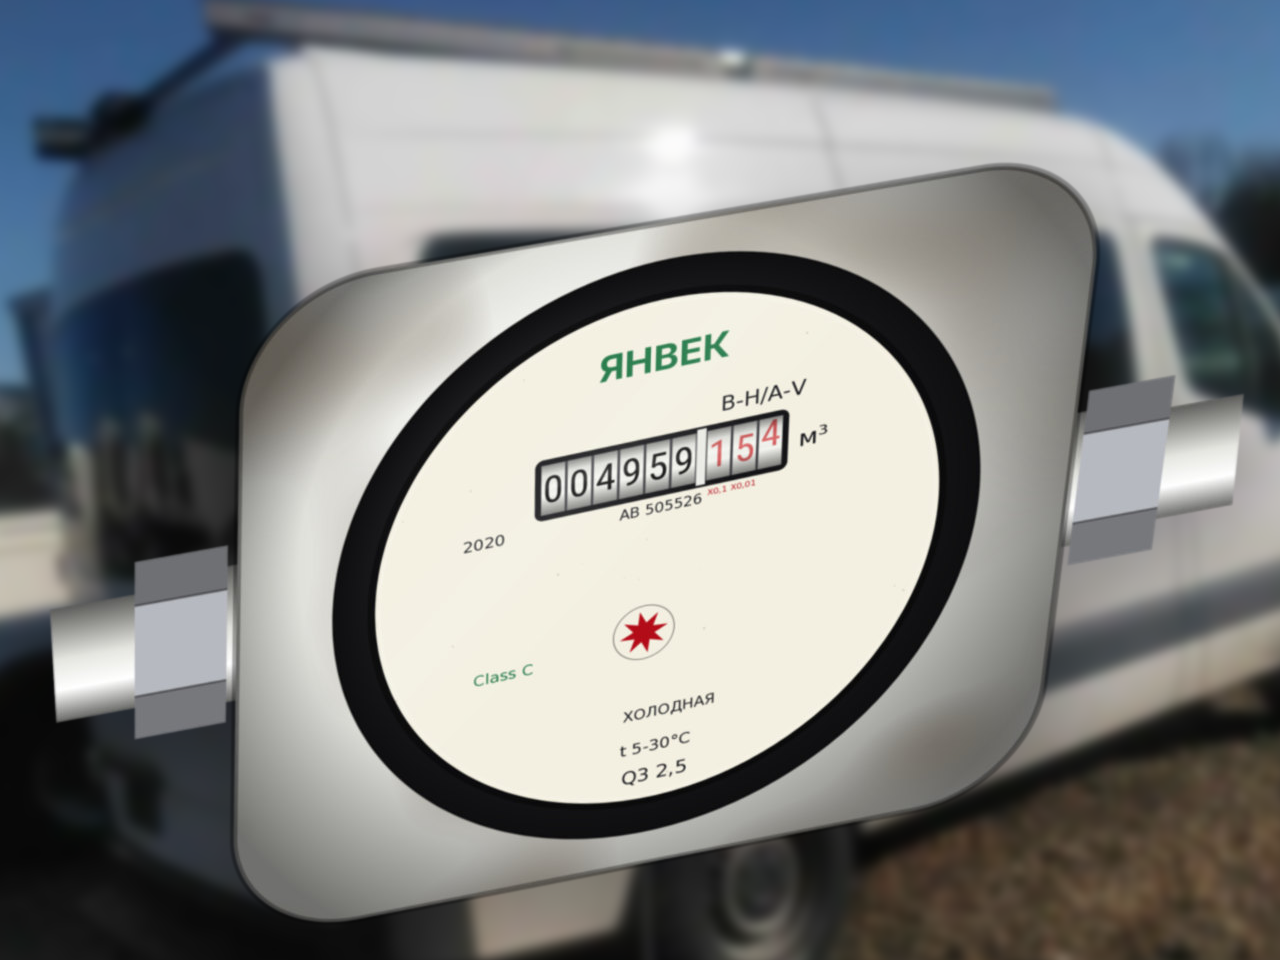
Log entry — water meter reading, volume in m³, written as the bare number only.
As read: 4959.154
